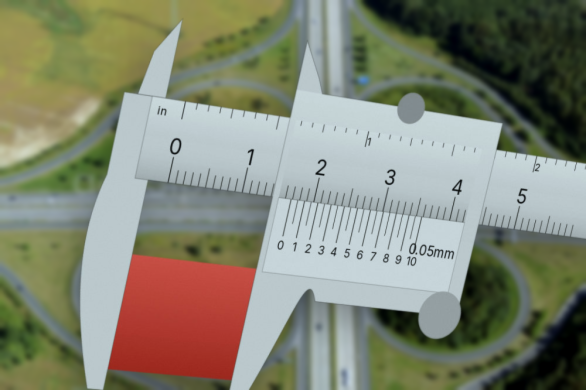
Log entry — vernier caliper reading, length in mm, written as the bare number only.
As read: 16.8
